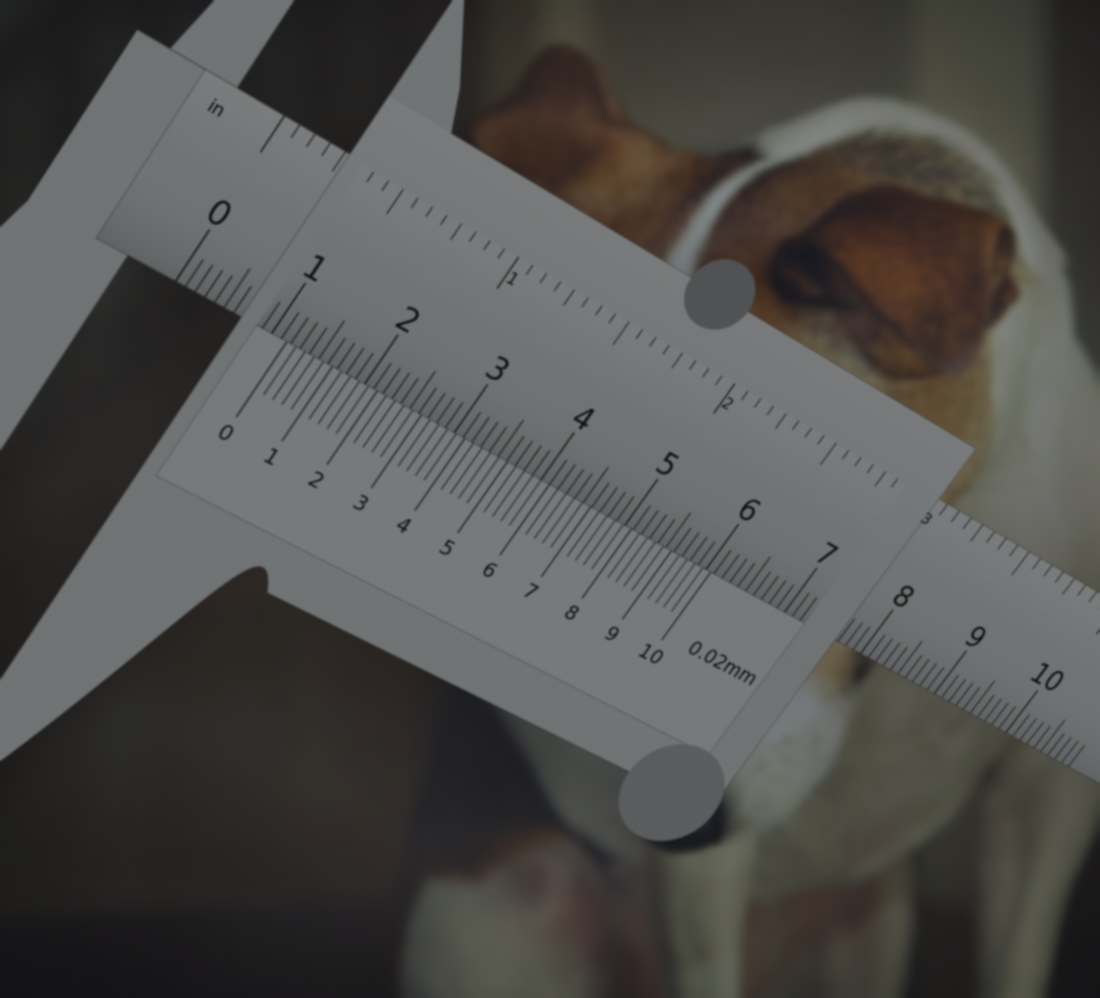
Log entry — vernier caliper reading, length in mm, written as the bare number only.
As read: 11.6
